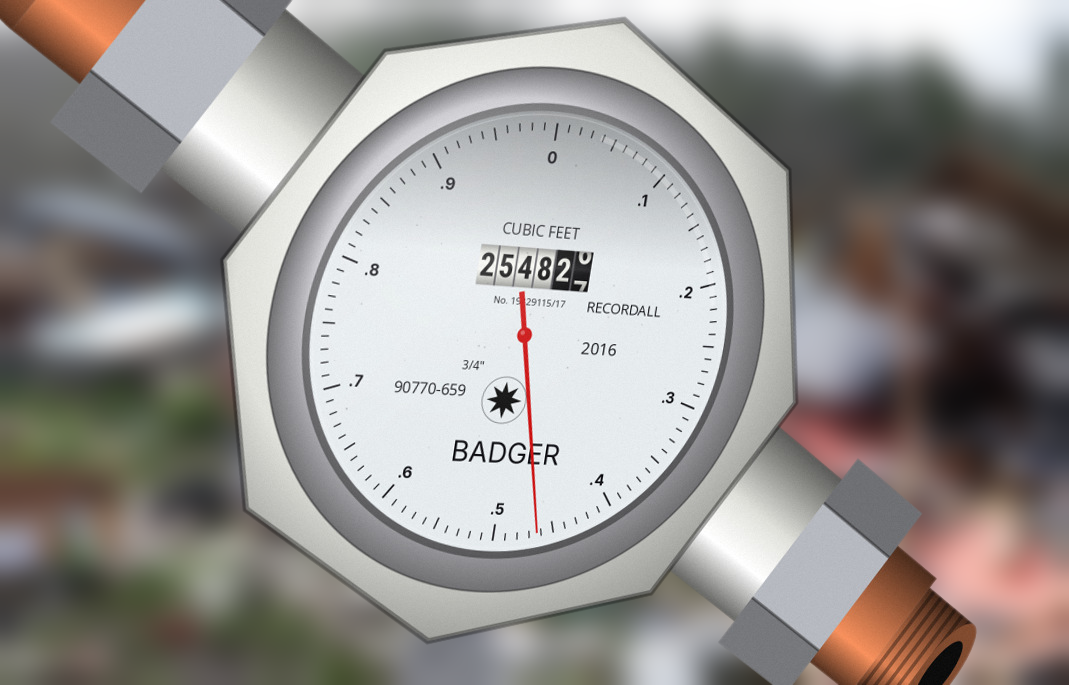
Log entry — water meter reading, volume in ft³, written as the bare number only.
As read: 254826.46
